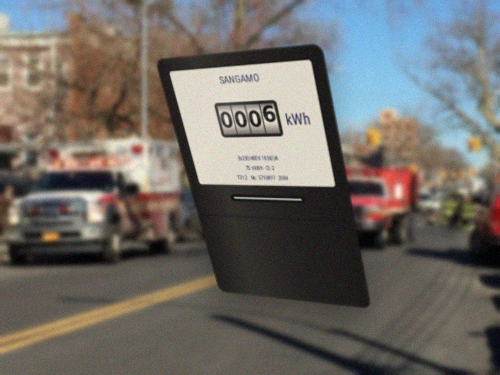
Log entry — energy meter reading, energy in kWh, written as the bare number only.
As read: 6
